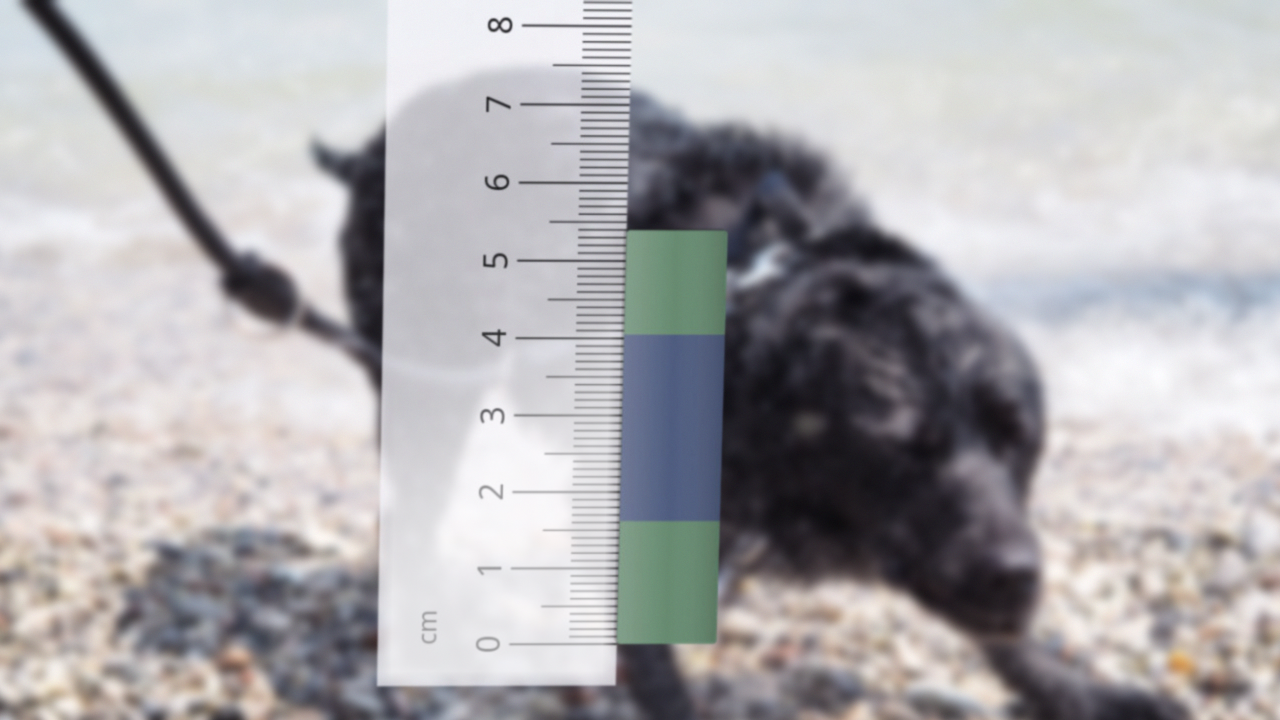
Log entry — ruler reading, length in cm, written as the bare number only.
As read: 5.4
